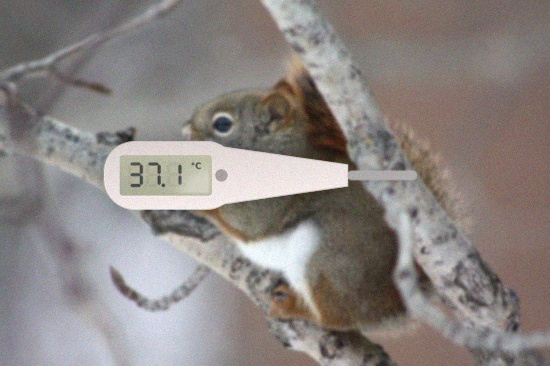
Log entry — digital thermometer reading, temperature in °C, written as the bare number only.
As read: 37.1
